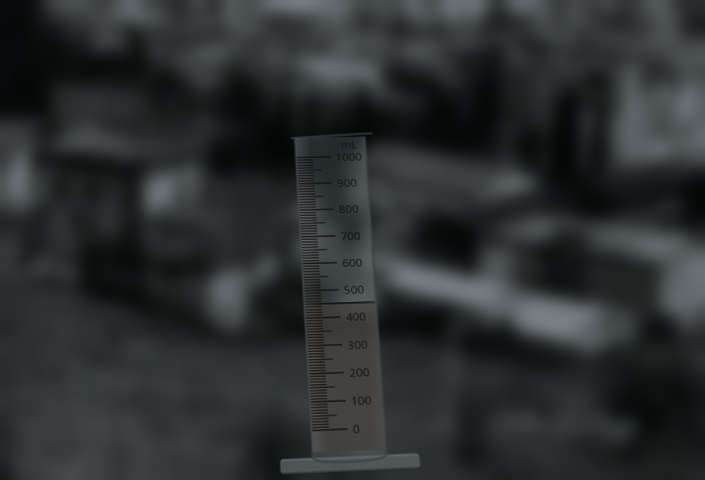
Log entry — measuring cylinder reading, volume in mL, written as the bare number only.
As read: 450
